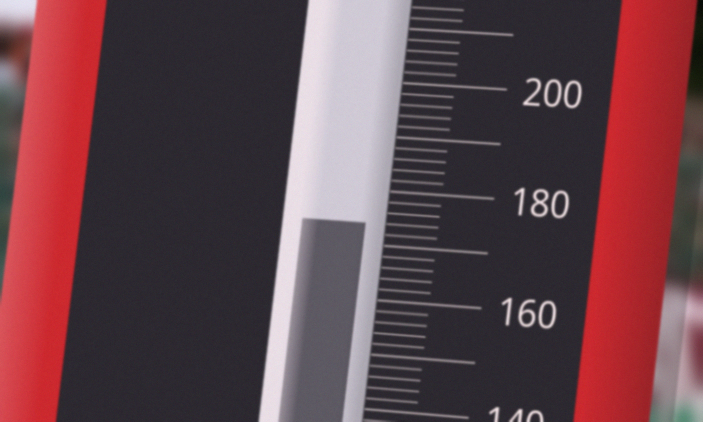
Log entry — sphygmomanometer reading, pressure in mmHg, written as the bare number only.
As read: 174
